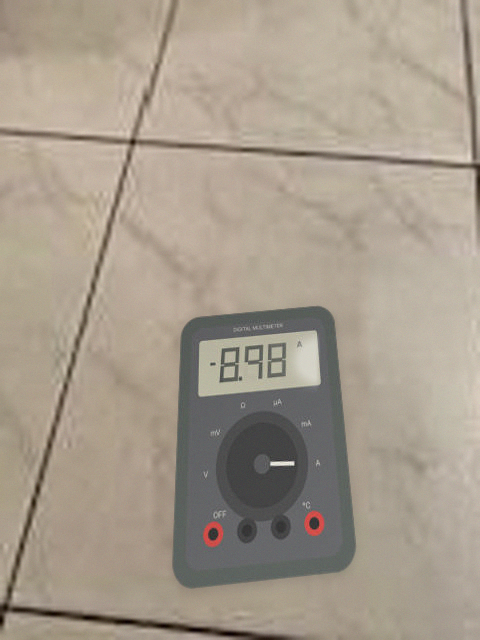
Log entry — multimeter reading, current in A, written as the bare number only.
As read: -8.98
